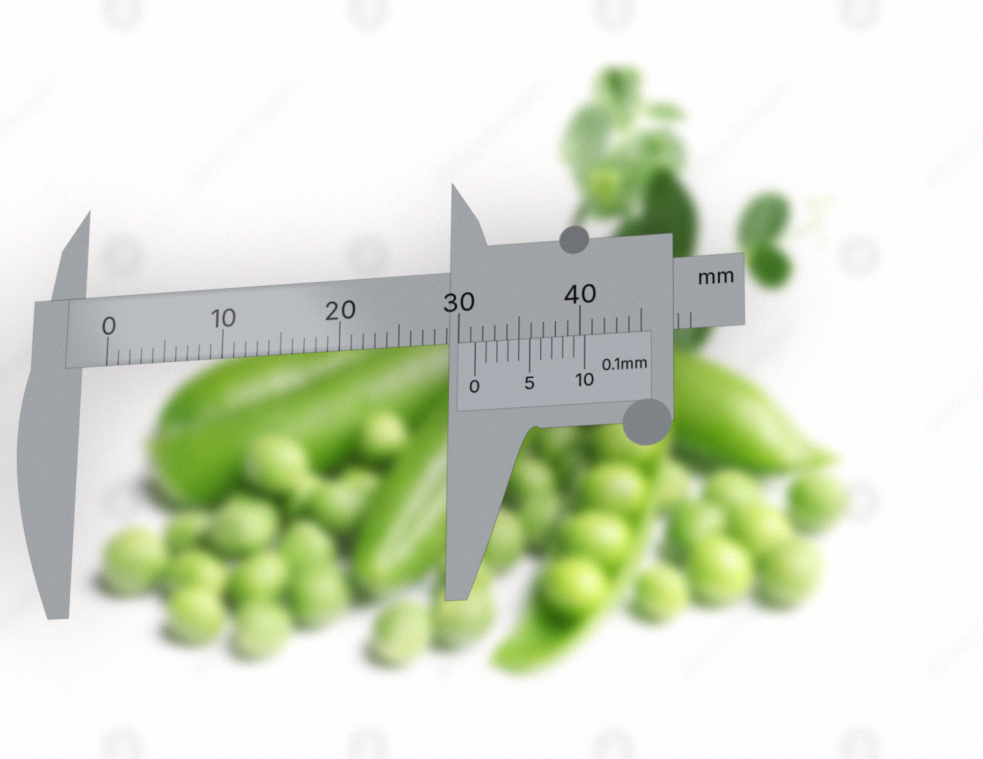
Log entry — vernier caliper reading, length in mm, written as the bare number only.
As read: 31.4
